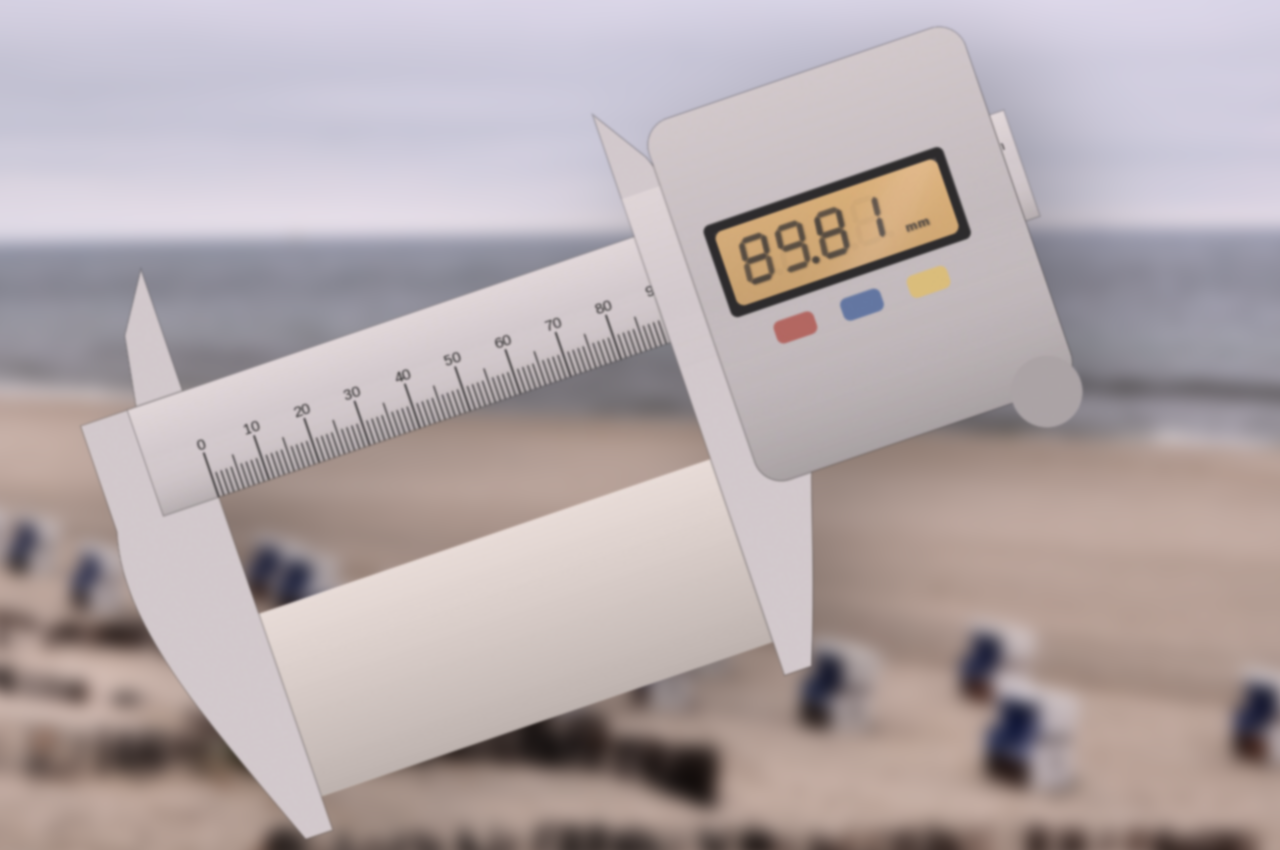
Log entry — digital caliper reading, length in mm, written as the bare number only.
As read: 89.81
